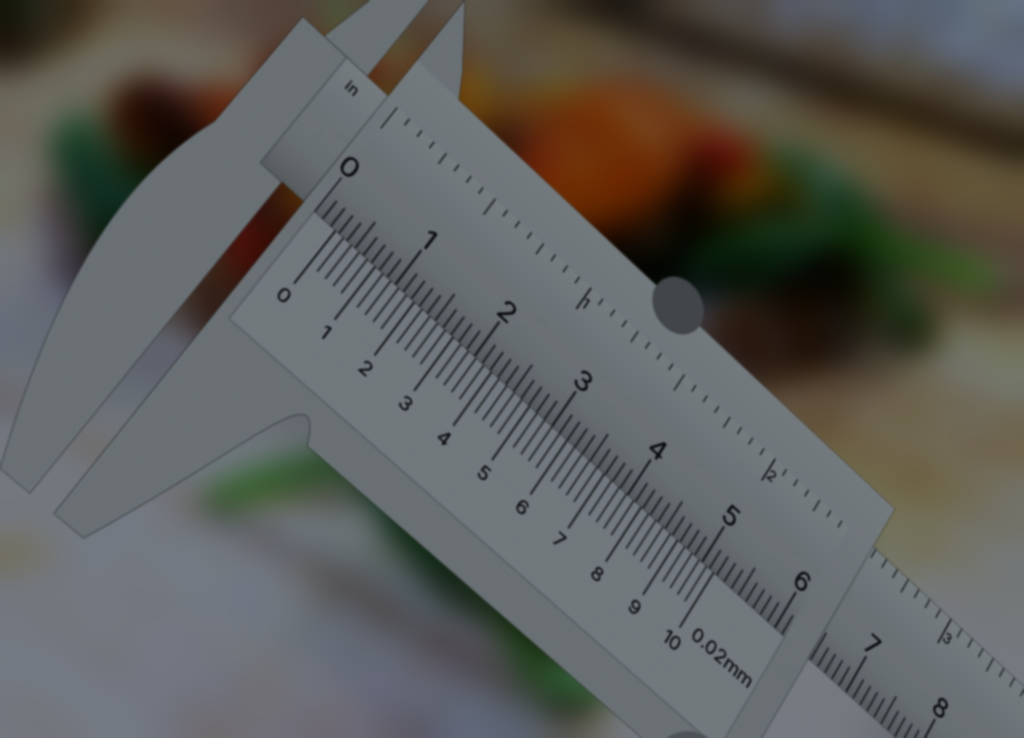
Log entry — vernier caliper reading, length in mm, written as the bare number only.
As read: 2.6
